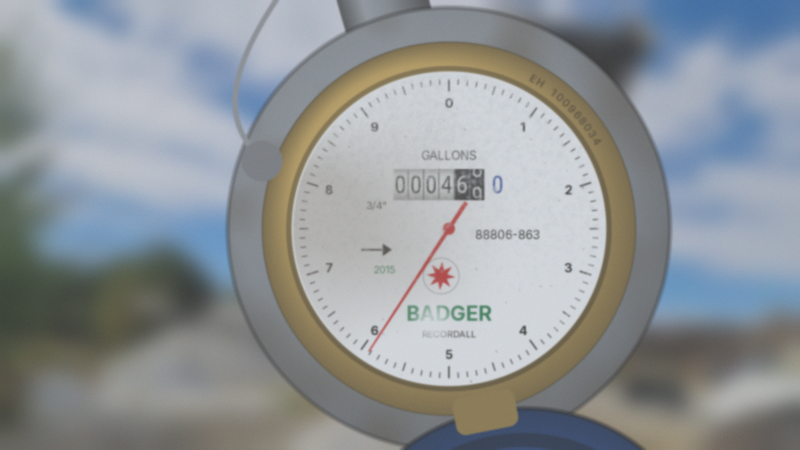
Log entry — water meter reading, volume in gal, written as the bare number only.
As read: 4685.9
